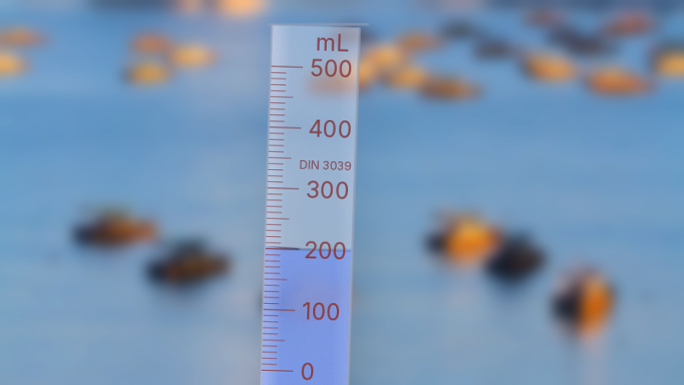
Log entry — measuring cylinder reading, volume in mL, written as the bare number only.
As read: 200
